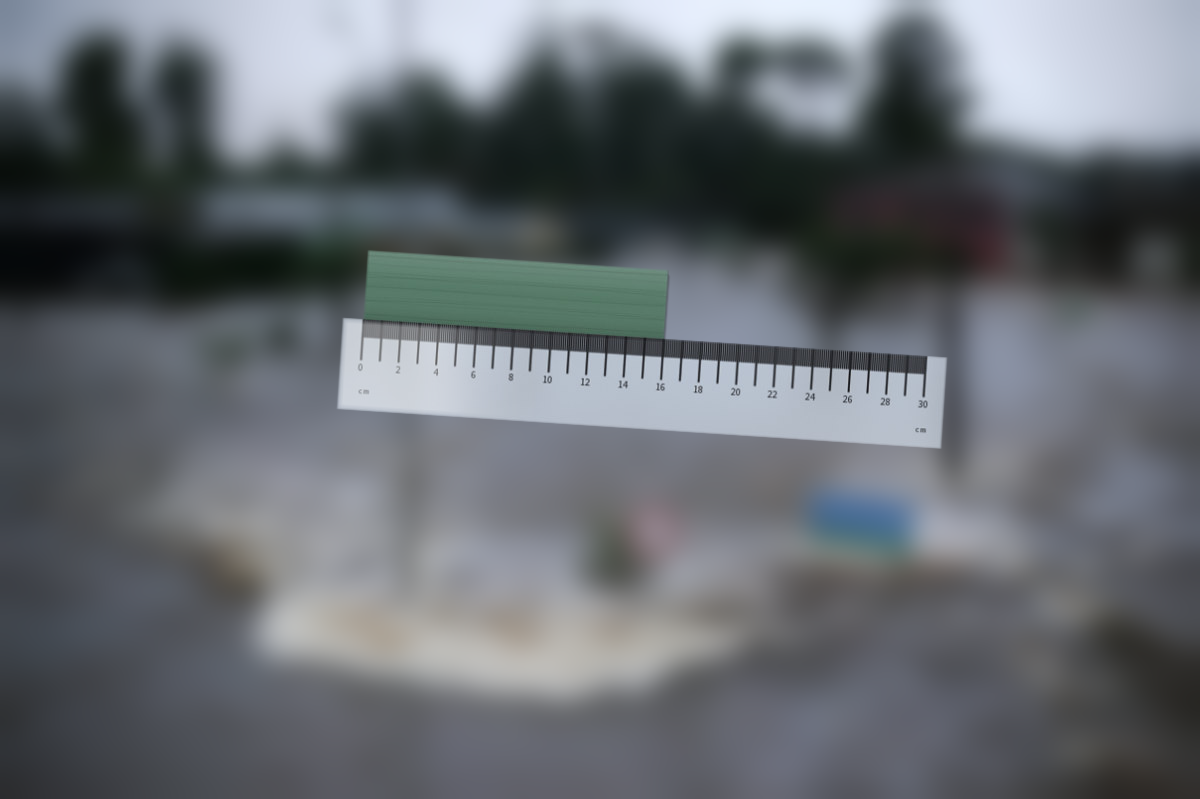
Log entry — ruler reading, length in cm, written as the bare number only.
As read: 16
